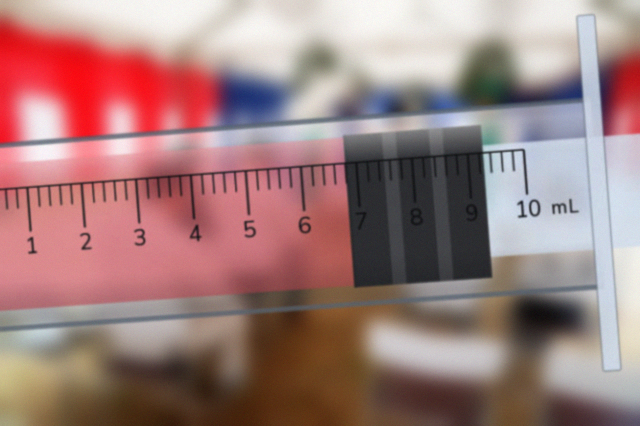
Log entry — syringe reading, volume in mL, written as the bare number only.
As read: 6.8
